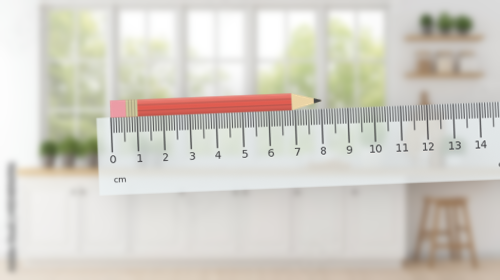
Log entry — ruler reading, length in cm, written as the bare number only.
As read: 8
